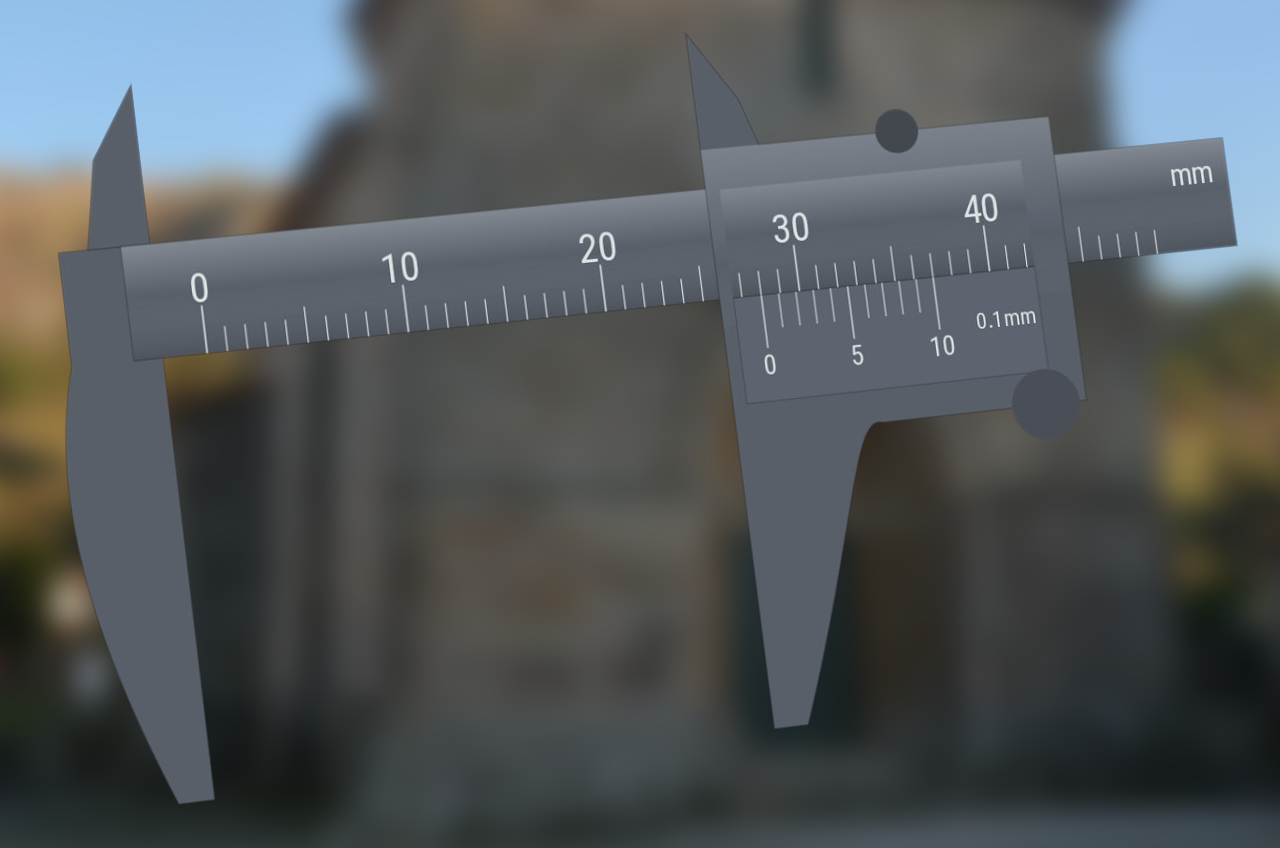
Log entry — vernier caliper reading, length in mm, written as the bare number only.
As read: 28.0
